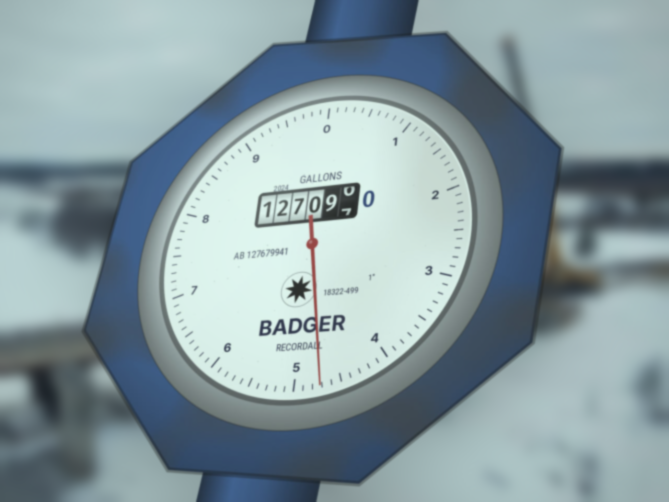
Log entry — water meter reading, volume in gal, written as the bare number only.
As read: 1270964.7
